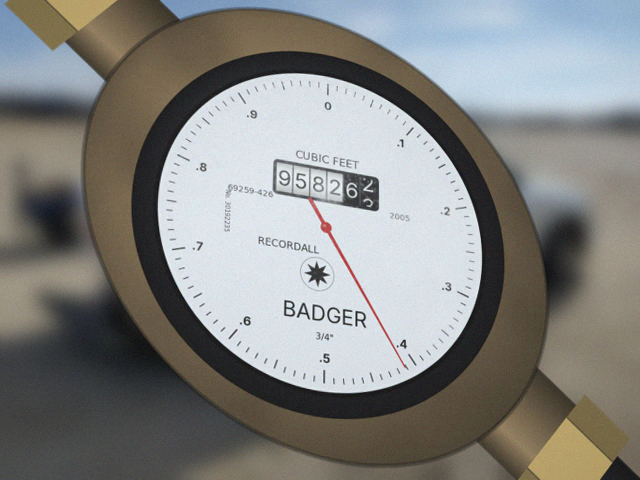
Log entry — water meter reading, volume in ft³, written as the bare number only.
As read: 958262.41
